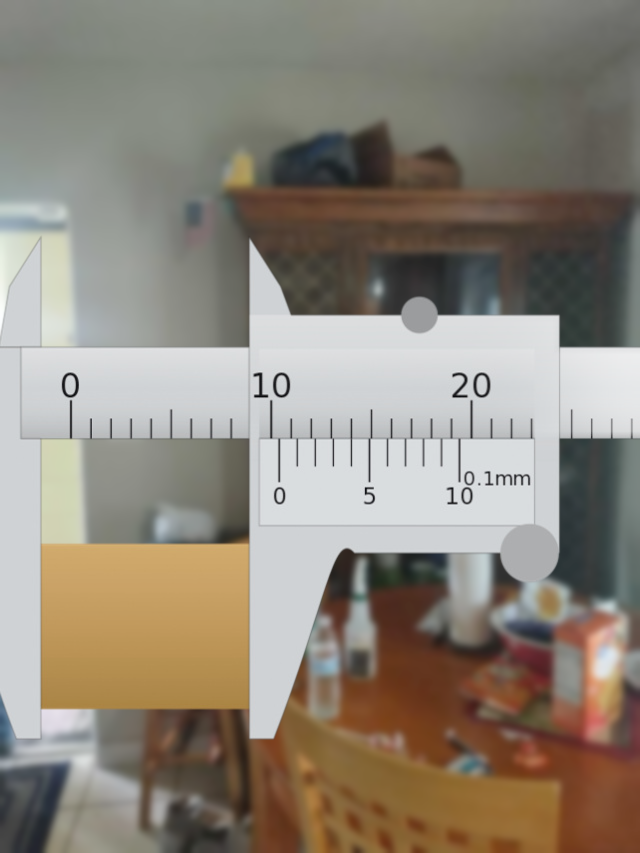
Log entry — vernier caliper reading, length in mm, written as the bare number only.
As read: 10.4
